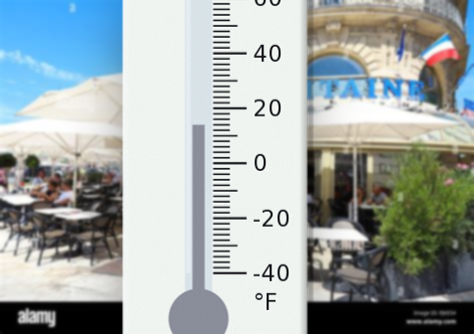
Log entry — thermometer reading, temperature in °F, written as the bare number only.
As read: 14
